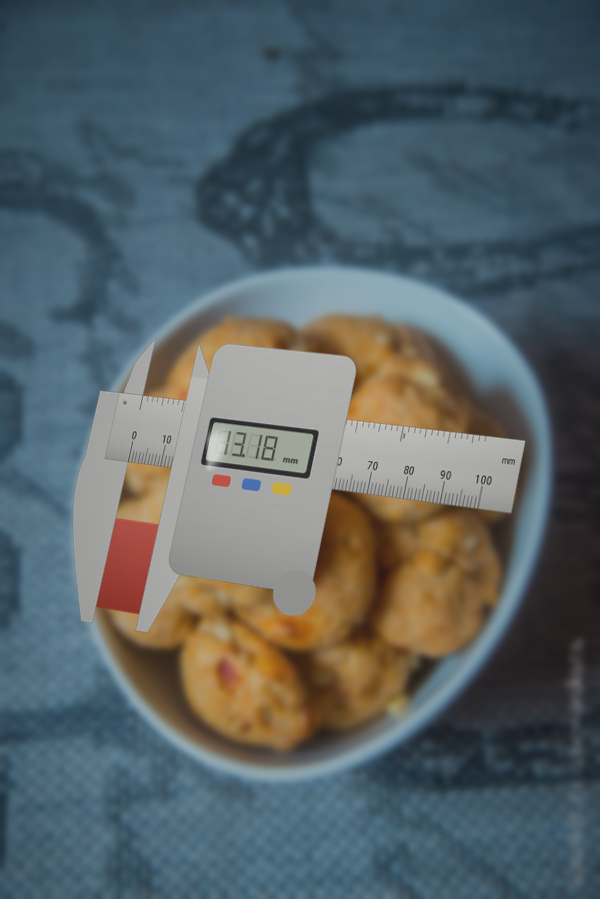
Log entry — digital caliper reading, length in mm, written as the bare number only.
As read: 13.18
